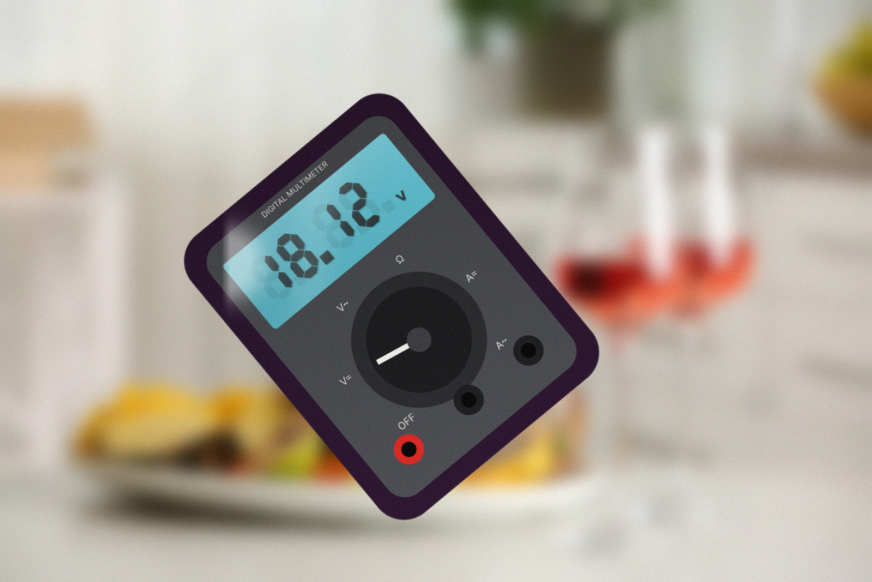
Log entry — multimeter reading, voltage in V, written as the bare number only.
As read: 18.12
